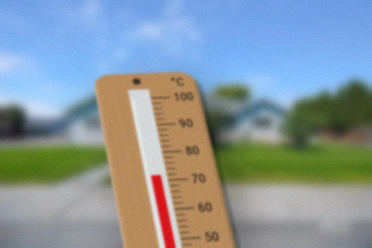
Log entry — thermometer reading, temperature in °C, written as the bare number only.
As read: 72
